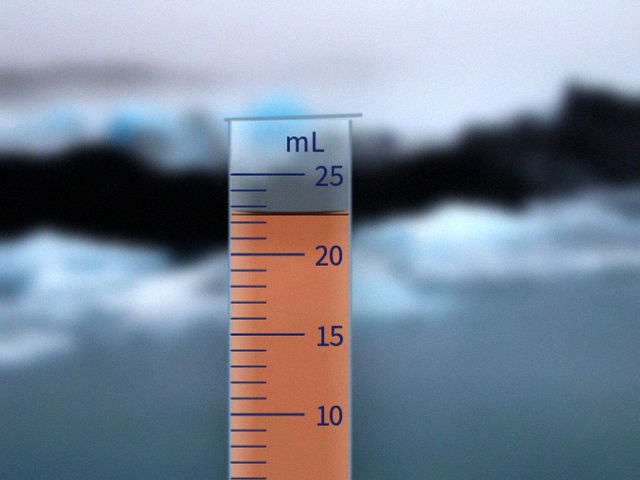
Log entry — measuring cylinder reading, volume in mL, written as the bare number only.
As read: 22.5
